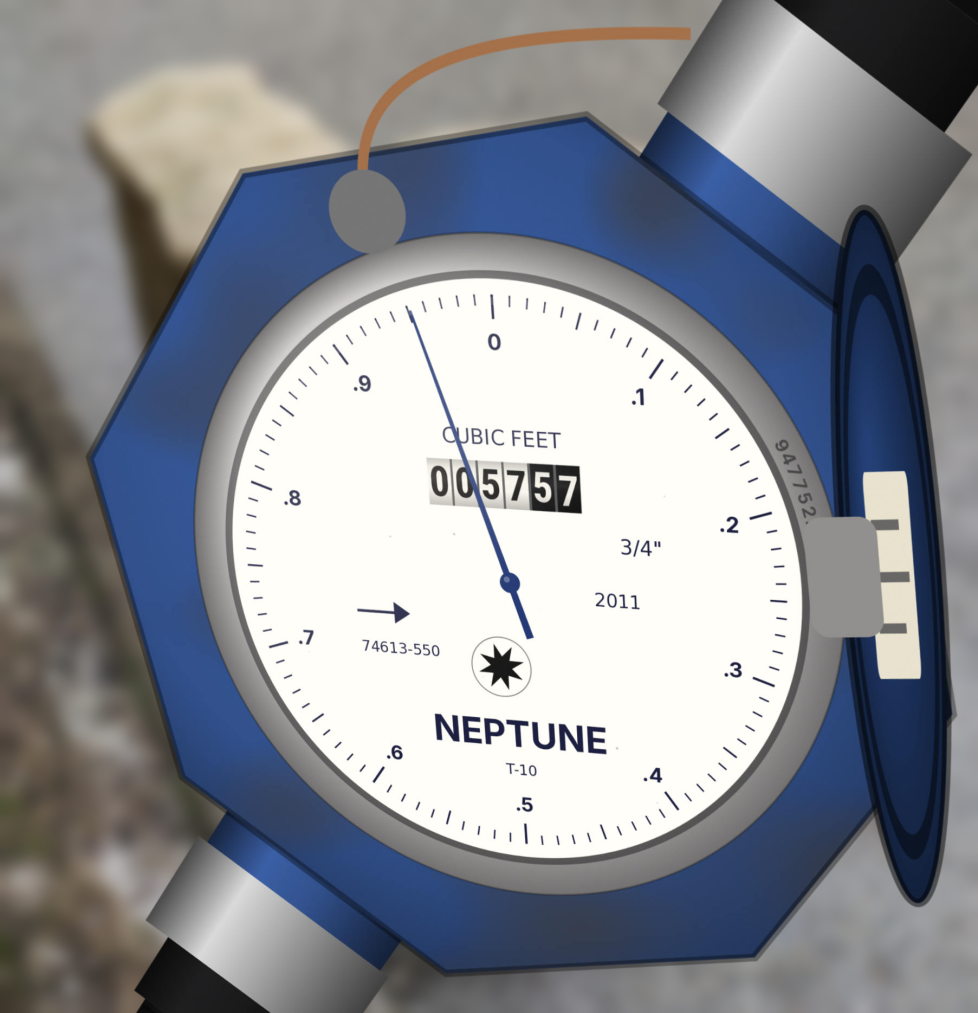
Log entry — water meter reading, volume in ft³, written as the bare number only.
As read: 5756.95
